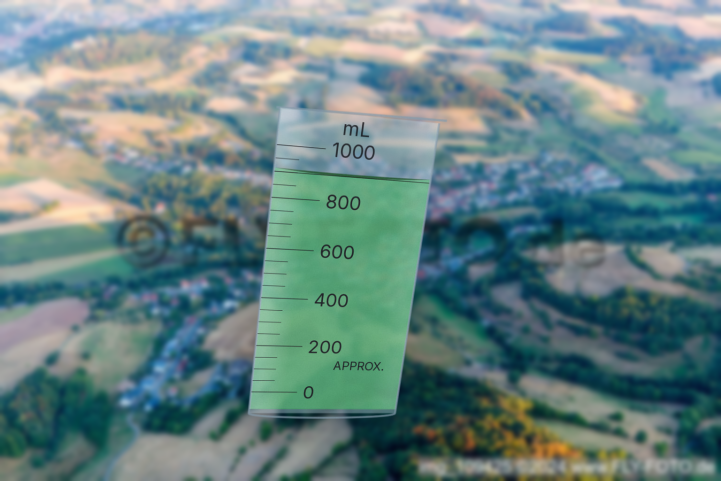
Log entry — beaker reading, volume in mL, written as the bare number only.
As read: 900
